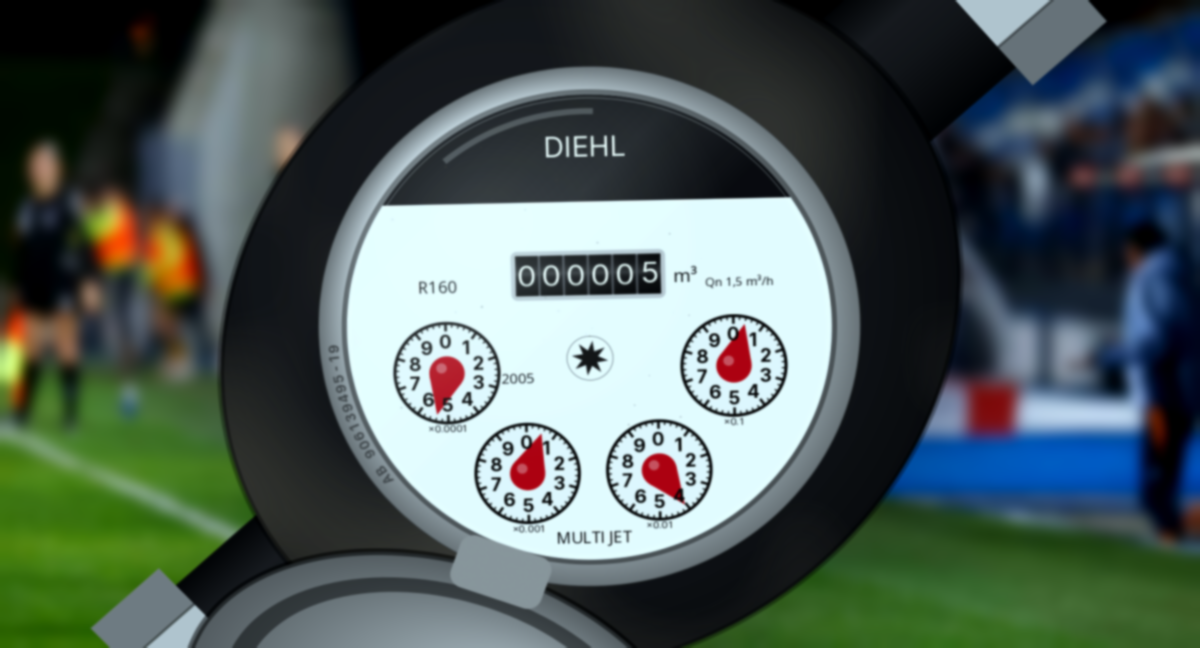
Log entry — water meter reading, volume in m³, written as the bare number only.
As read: 5.0405
